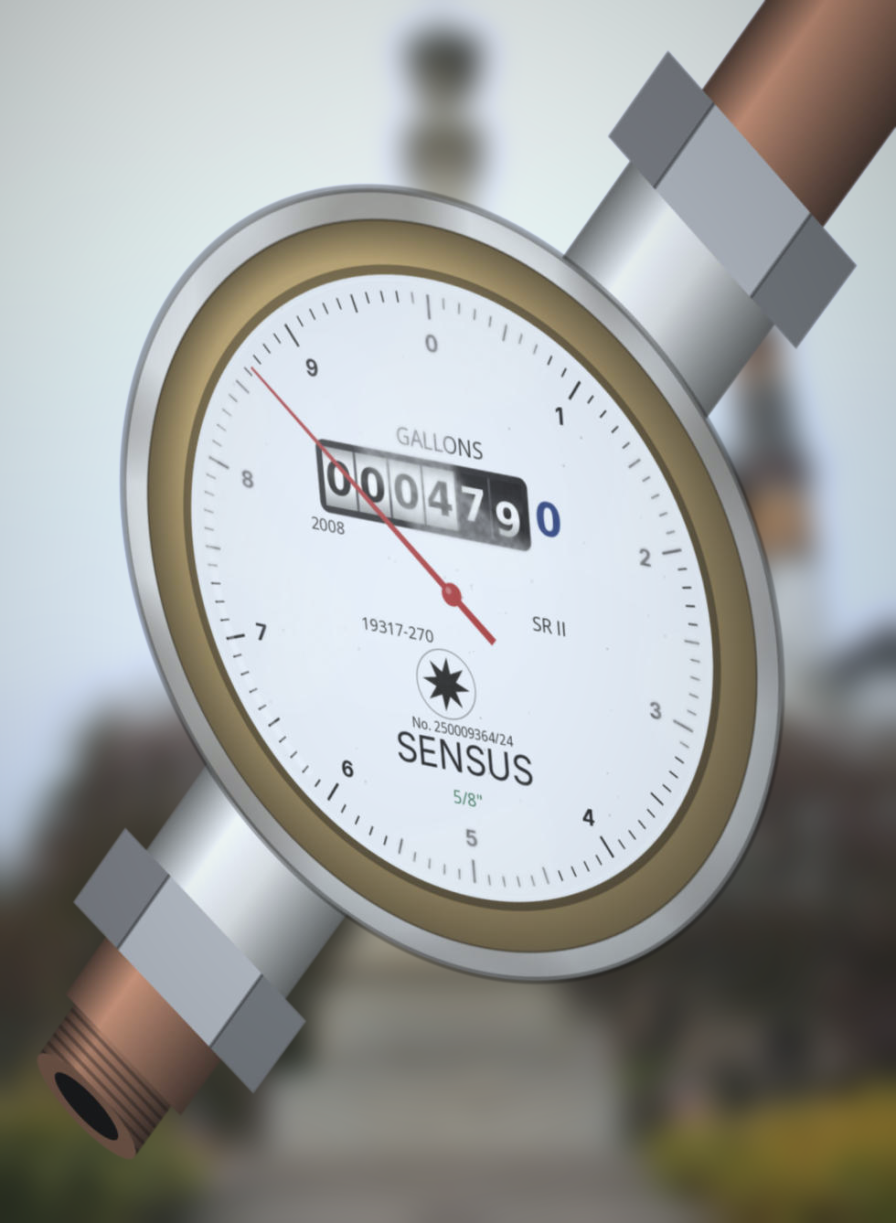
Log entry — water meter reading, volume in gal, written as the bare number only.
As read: 4788.6
